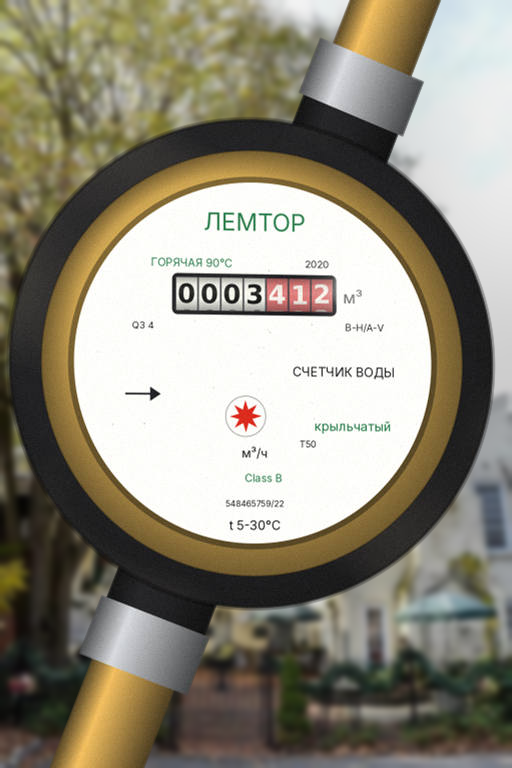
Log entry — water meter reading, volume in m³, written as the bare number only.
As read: 3.412
